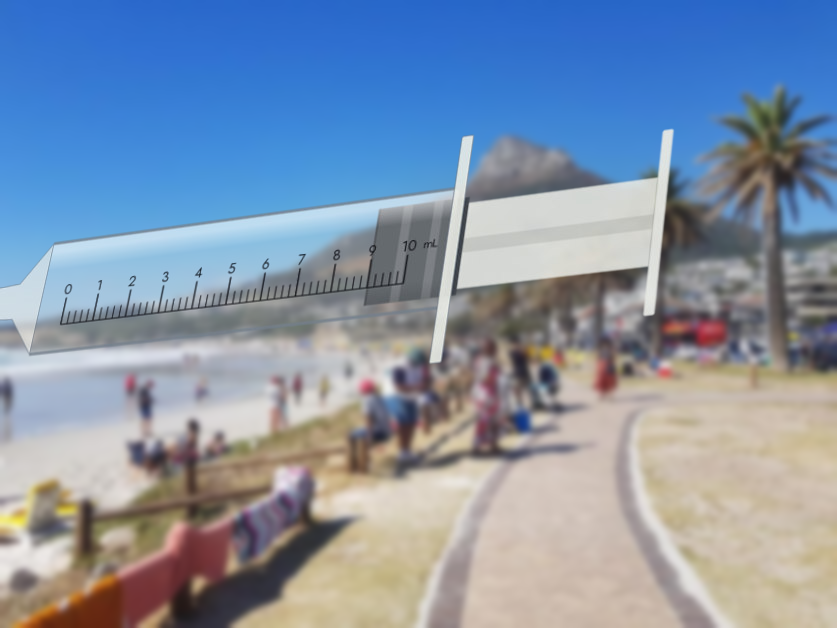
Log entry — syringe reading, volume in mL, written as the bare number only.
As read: 9
